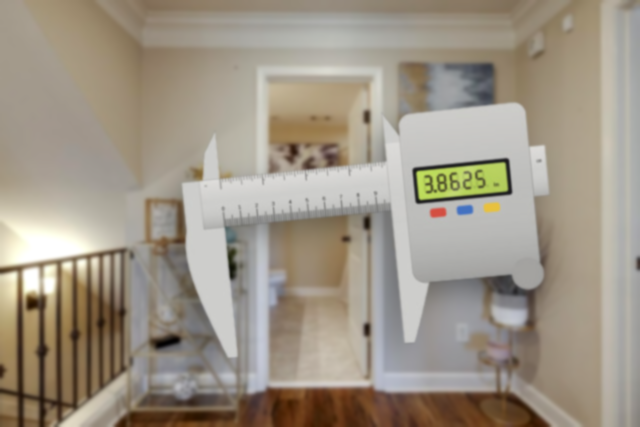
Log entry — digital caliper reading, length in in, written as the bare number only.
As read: 3.8625
